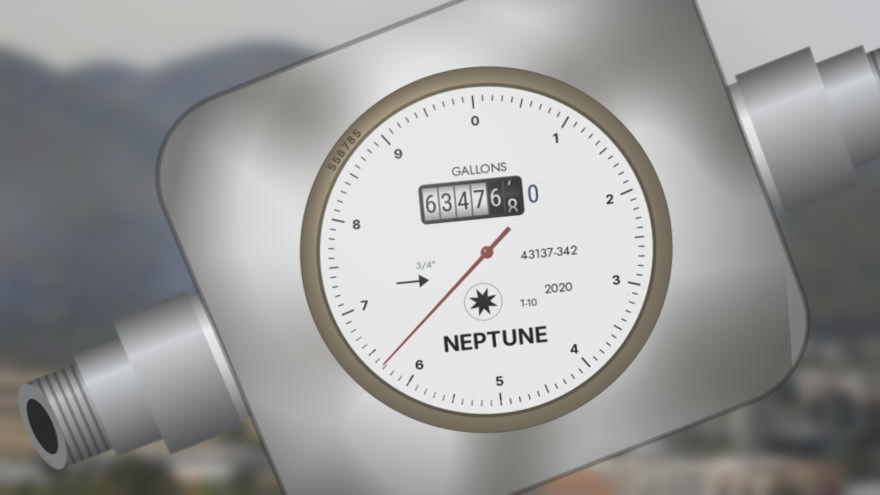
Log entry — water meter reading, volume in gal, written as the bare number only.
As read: 6347676.3
